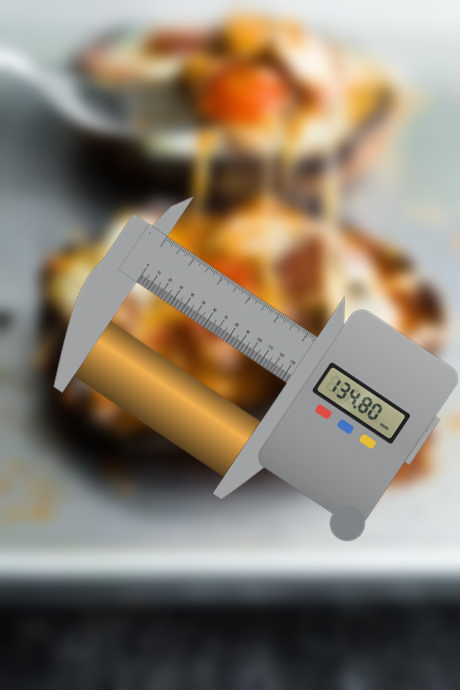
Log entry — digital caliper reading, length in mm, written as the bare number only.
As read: 134.80
